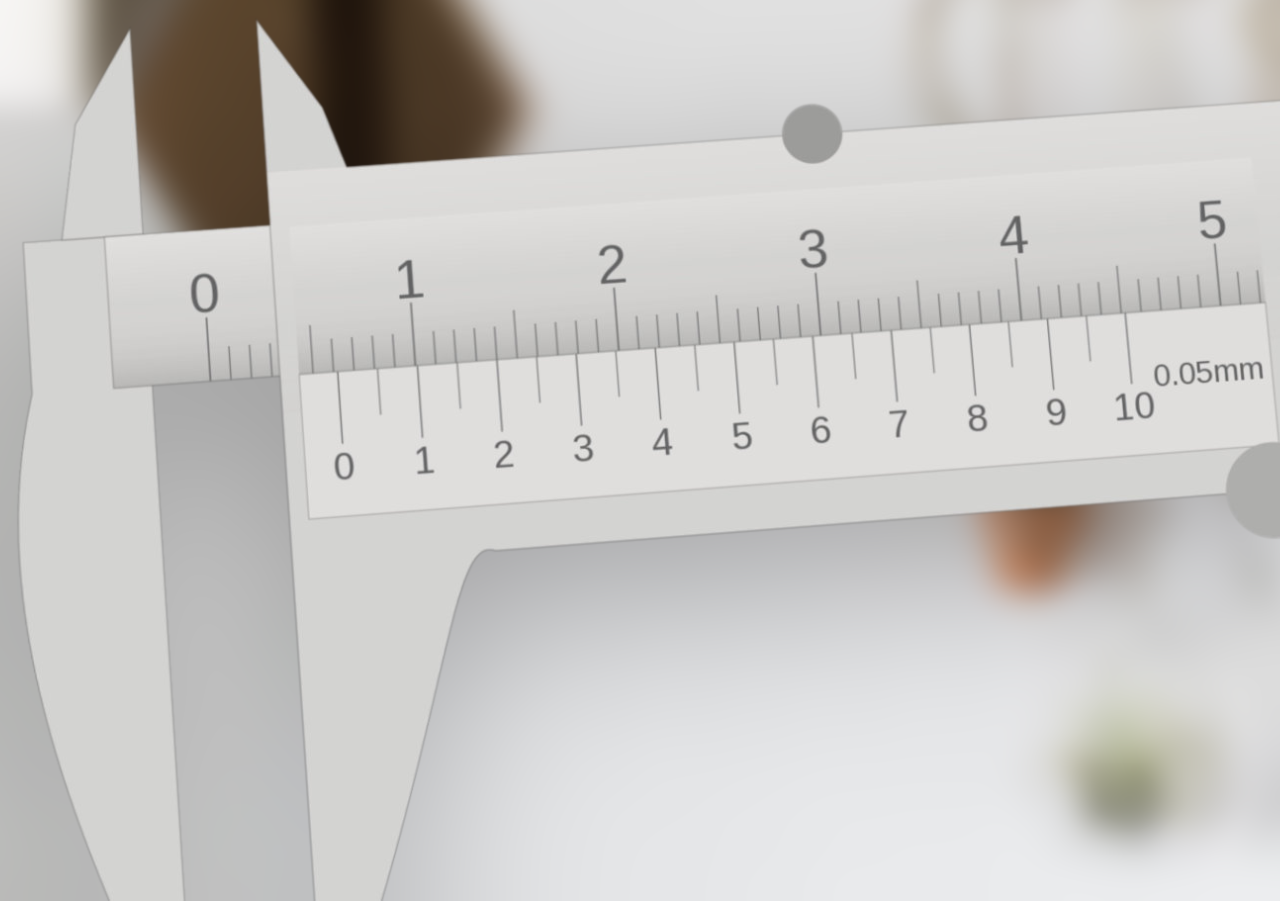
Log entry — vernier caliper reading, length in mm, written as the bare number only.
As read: 6.2
